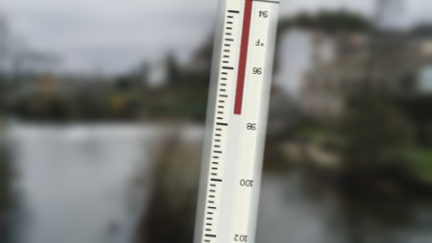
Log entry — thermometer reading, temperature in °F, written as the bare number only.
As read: 97.6
